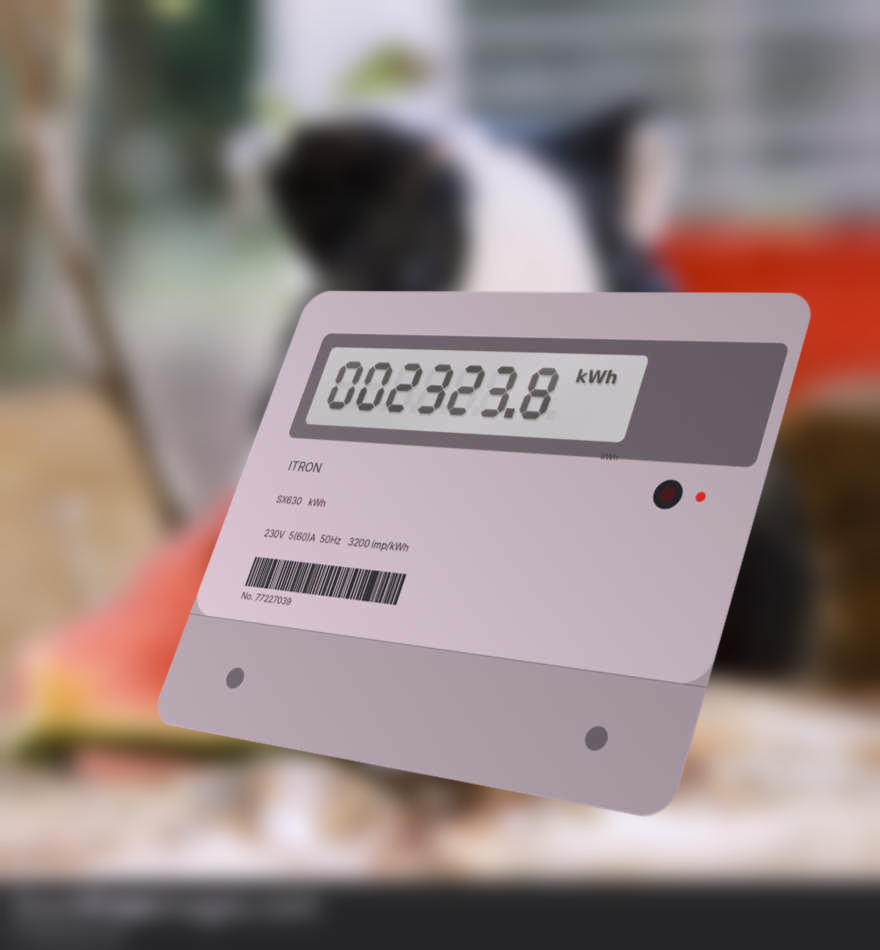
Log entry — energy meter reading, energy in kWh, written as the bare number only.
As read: 2323.8
